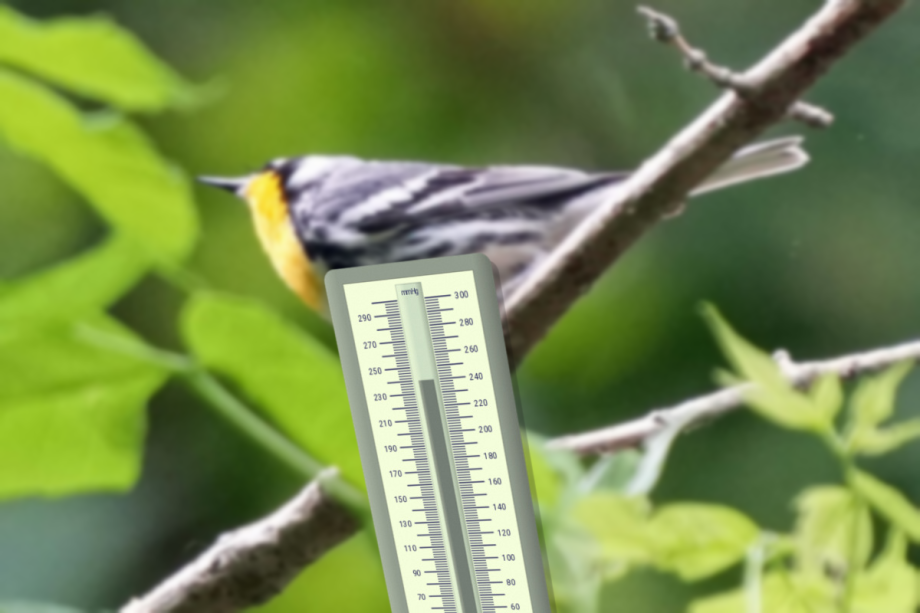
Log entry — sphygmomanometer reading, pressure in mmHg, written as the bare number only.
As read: 240
